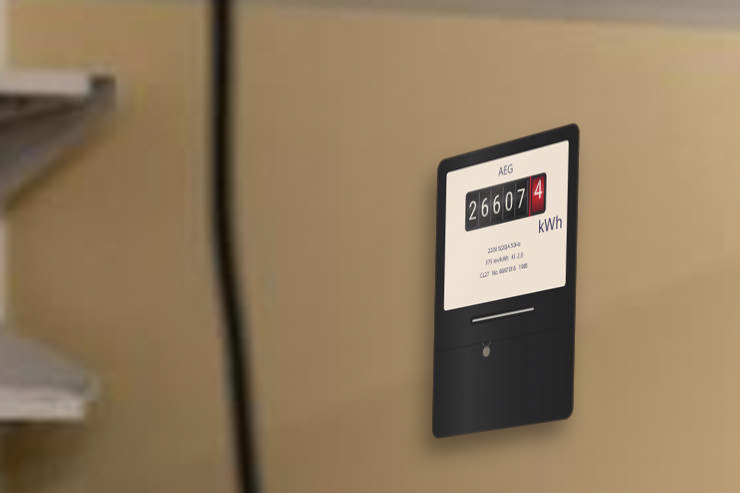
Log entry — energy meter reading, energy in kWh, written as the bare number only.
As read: 26607.4
